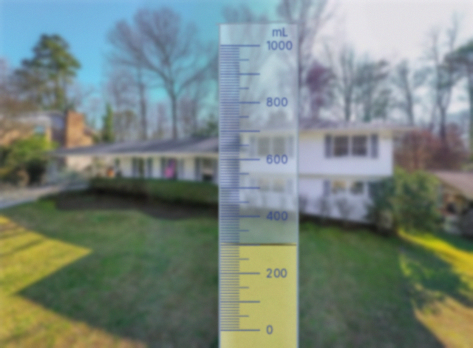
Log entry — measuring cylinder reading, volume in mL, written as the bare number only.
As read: 300
